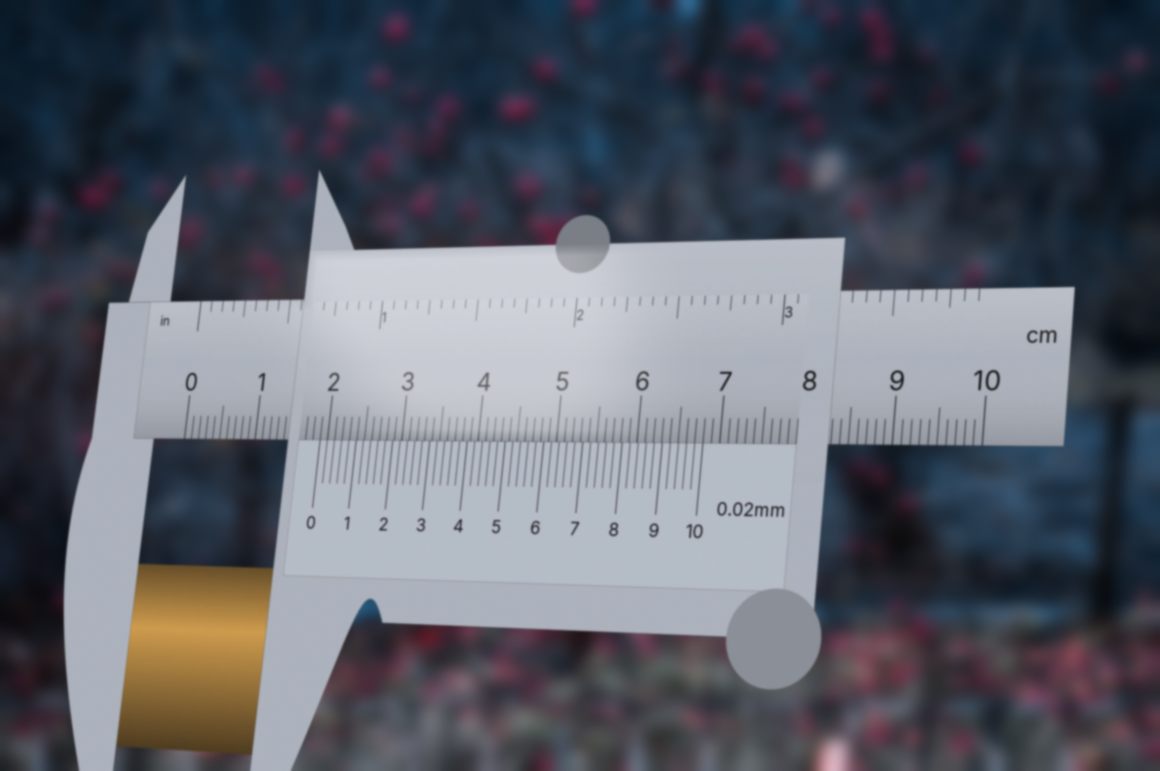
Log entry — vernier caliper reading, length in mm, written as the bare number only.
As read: 19.0
